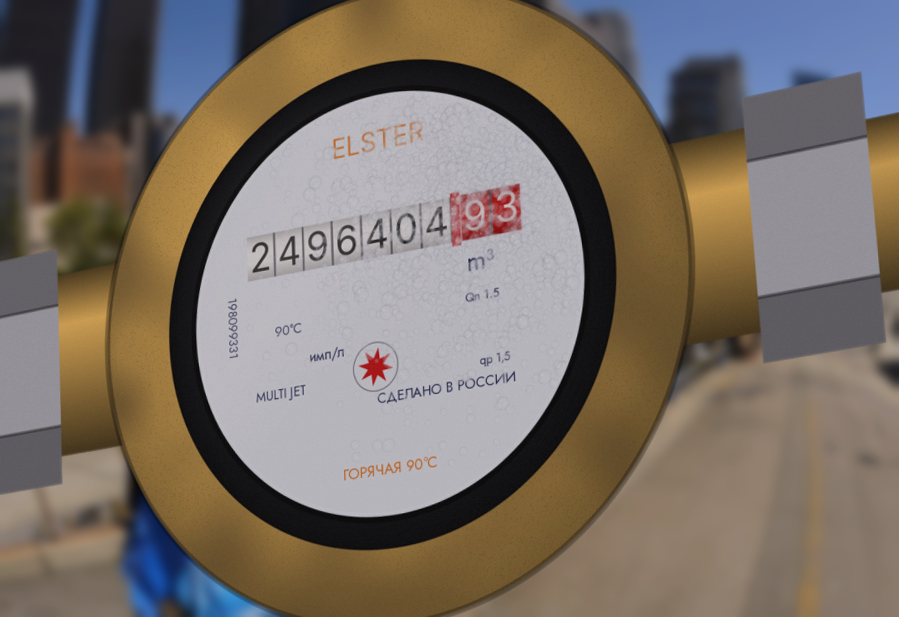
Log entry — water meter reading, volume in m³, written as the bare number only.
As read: 2496404.93
